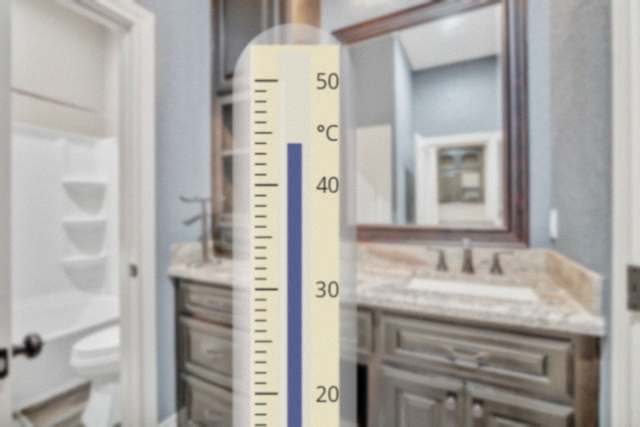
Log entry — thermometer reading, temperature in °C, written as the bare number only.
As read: 44
